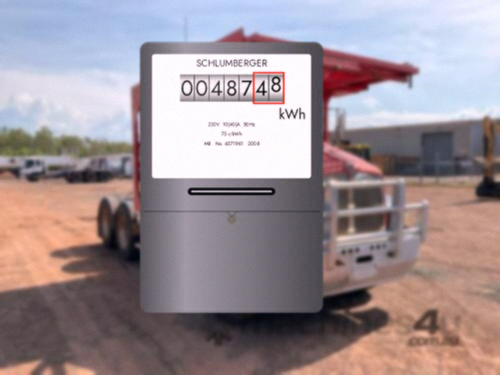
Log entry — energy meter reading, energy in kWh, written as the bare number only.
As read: 487.48
